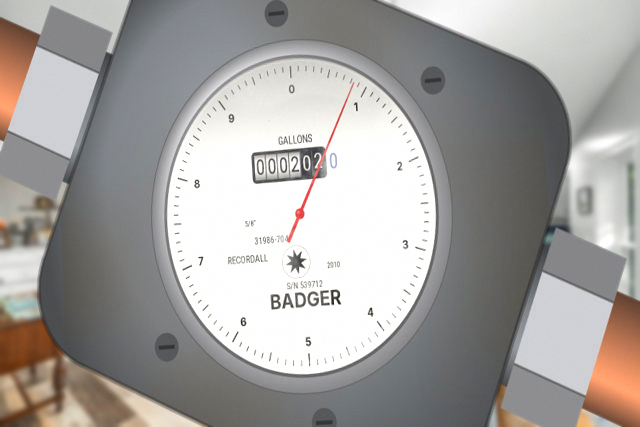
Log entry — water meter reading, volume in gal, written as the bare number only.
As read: 2020.8
